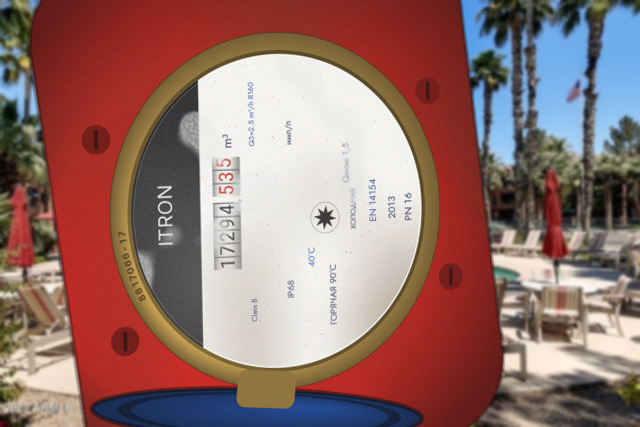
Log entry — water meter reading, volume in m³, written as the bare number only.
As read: 17294.535
